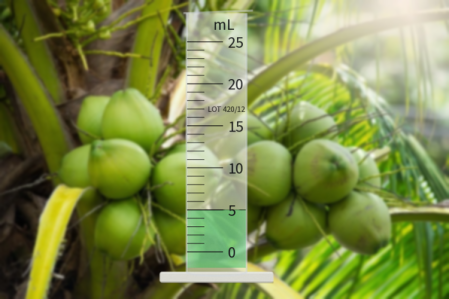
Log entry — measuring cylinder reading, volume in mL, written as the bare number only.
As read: 5
